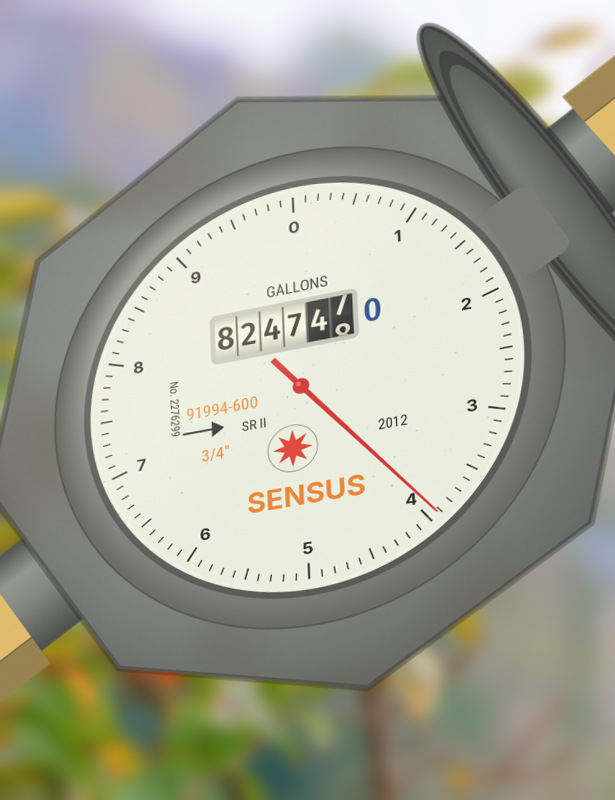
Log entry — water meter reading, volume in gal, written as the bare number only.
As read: 8247473.9
